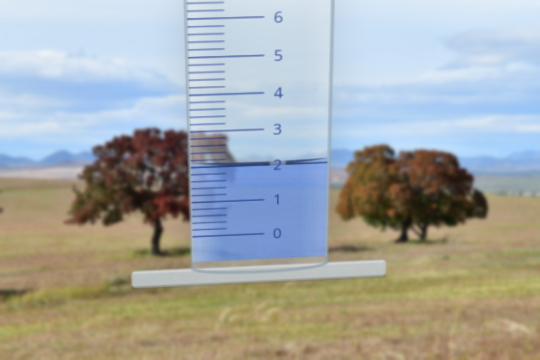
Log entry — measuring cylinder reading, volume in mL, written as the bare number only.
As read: 2
